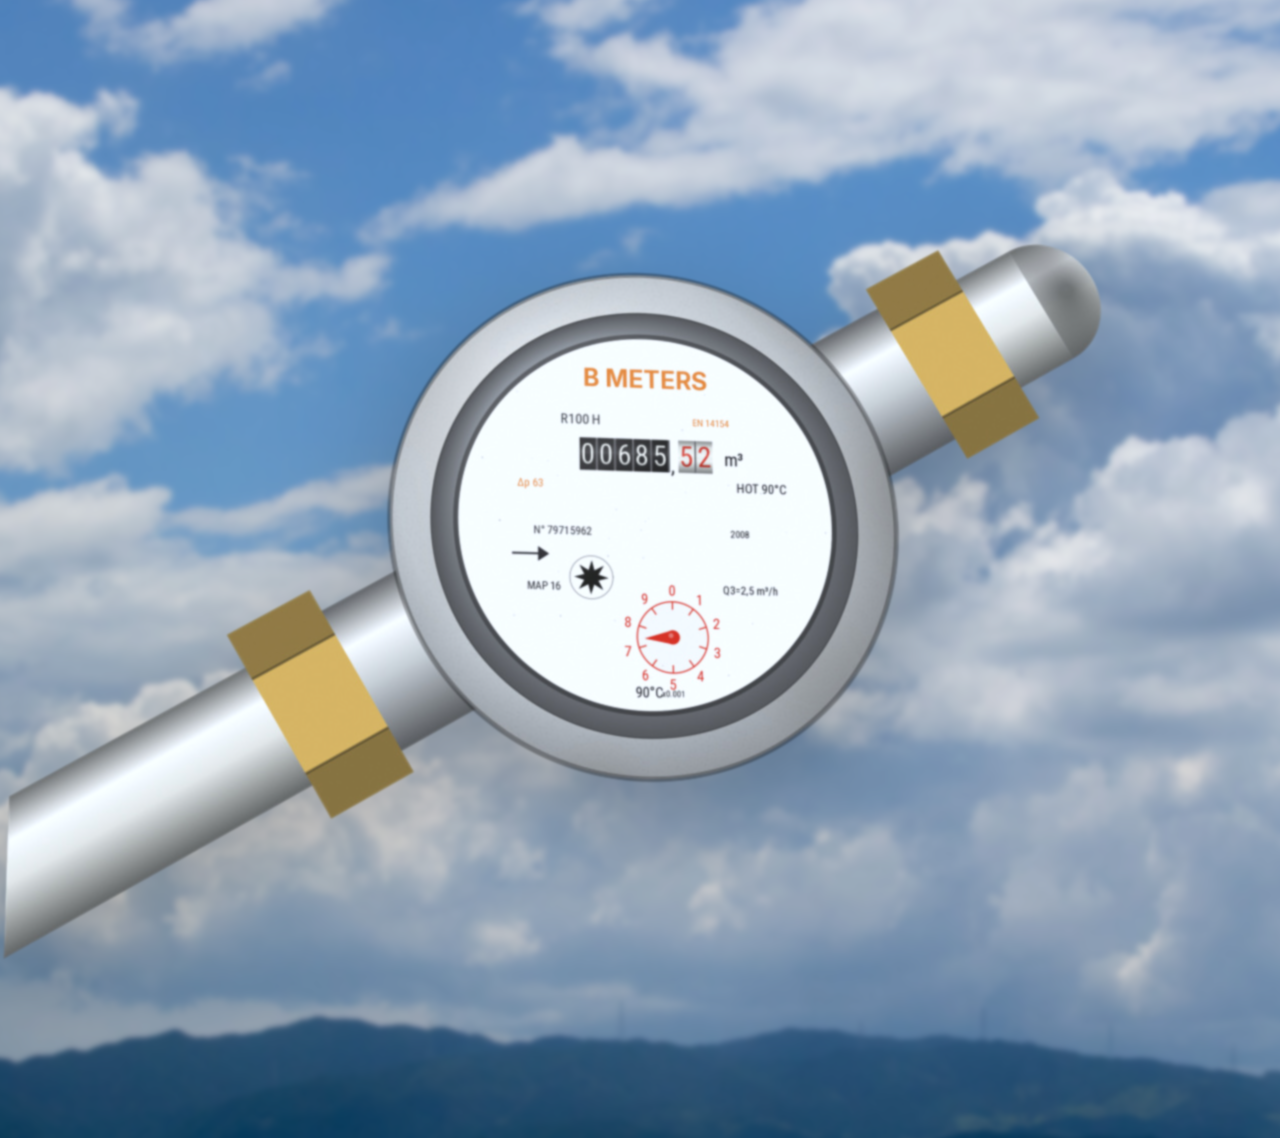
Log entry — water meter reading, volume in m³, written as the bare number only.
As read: 685.527
